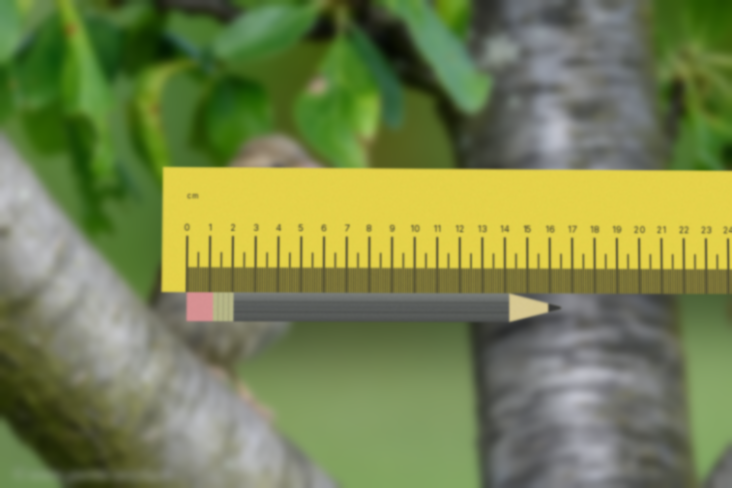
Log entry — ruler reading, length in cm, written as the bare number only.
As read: 16.5
